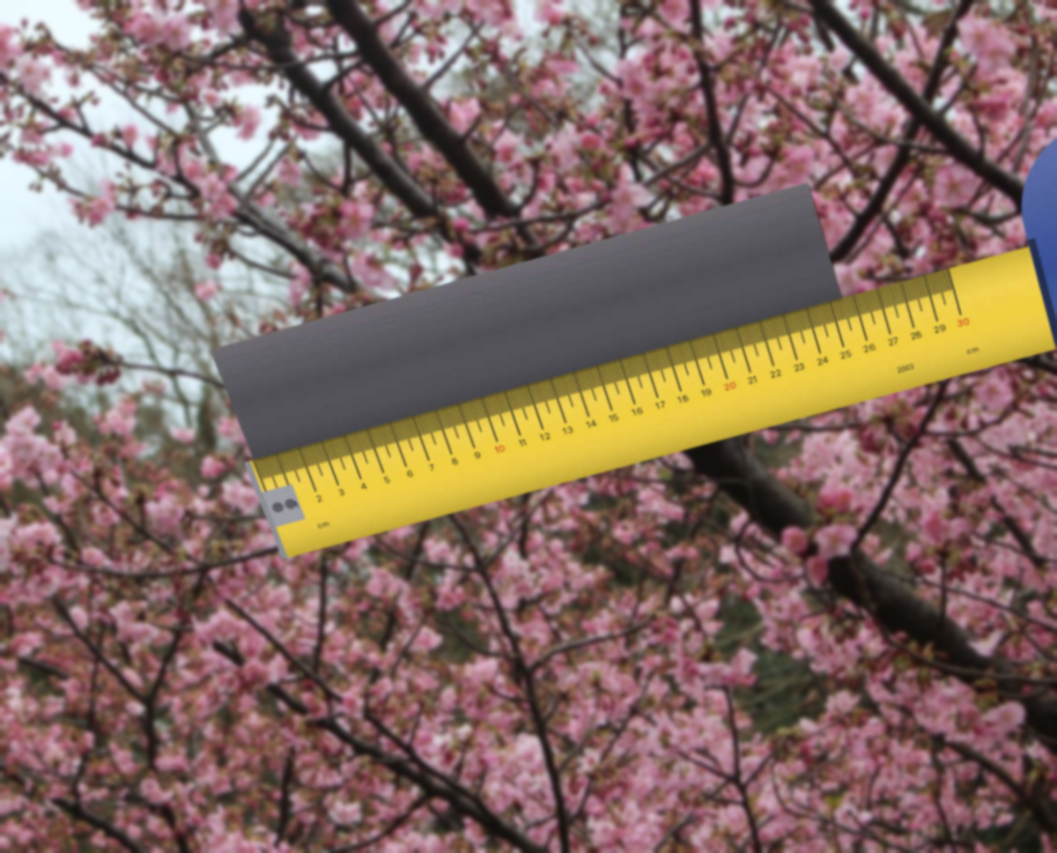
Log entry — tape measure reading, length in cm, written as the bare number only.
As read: 25.5
